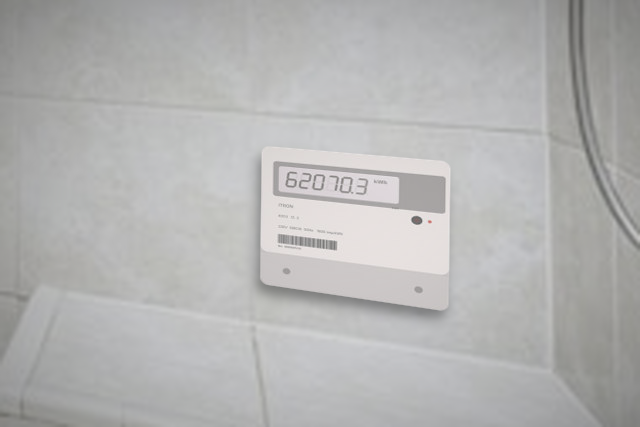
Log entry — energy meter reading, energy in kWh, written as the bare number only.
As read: 62070.3
